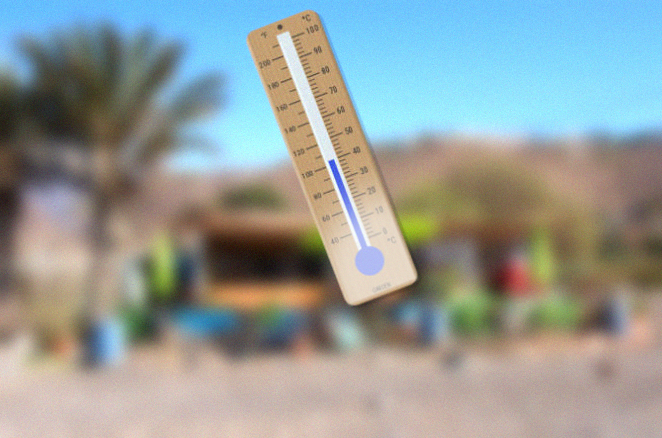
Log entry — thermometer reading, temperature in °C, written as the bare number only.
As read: 40
